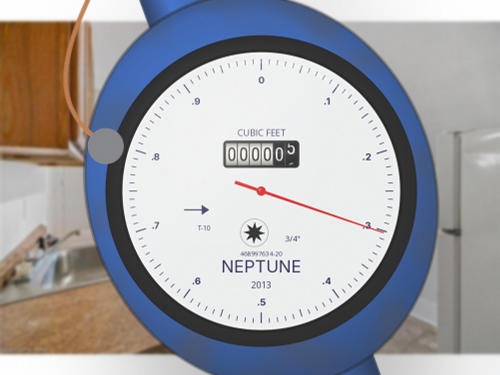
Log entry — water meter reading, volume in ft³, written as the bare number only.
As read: 5.30
